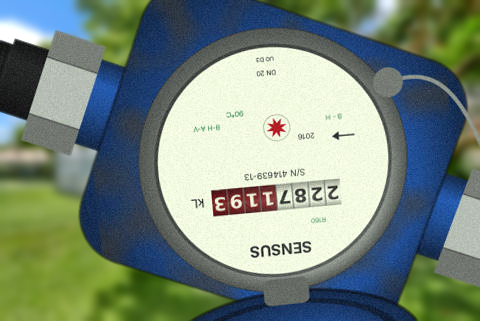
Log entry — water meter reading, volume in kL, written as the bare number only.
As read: 2287.1193
